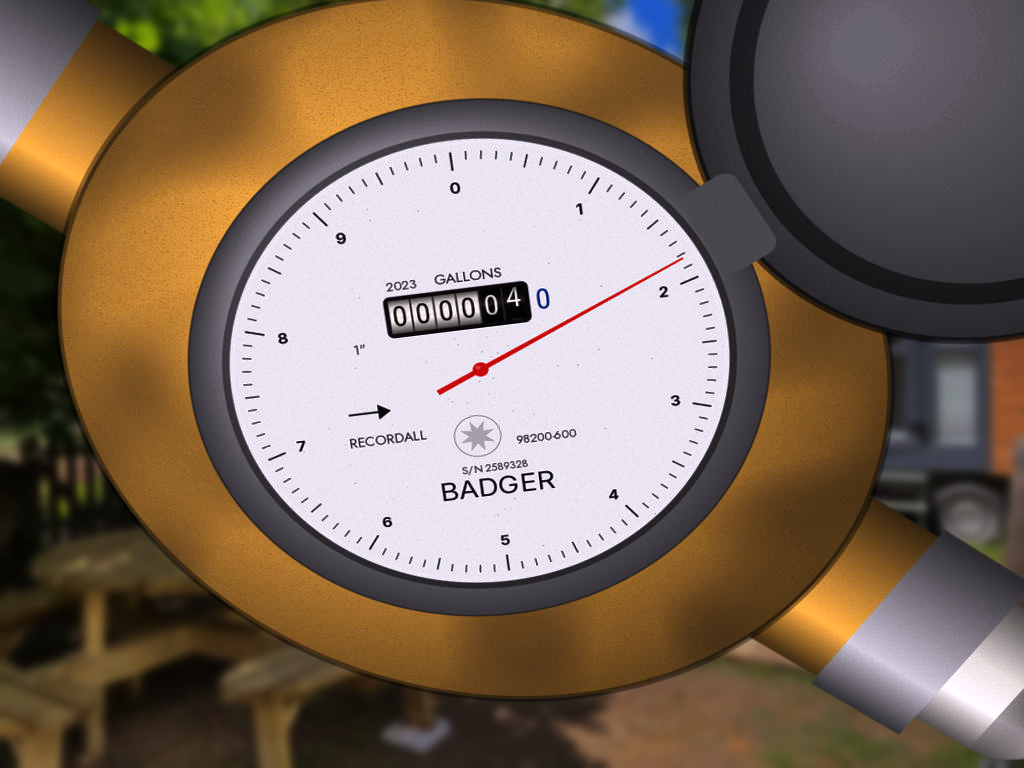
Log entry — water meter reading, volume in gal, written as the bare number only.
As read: 41.8
